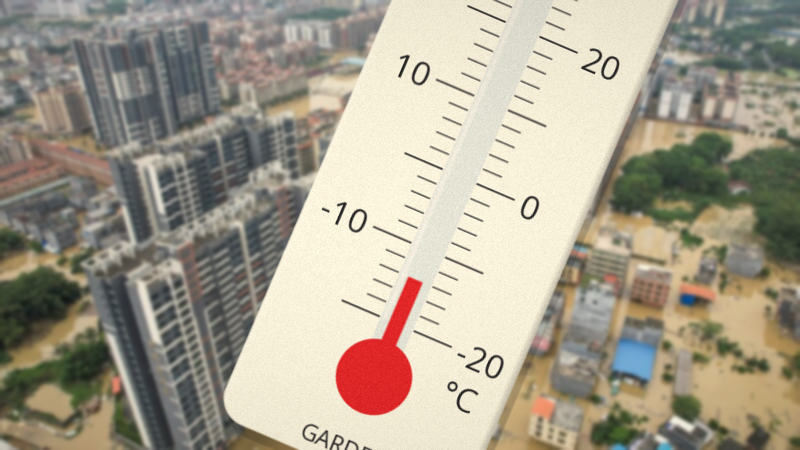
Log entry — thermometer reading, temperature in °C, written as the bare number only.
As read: -14
